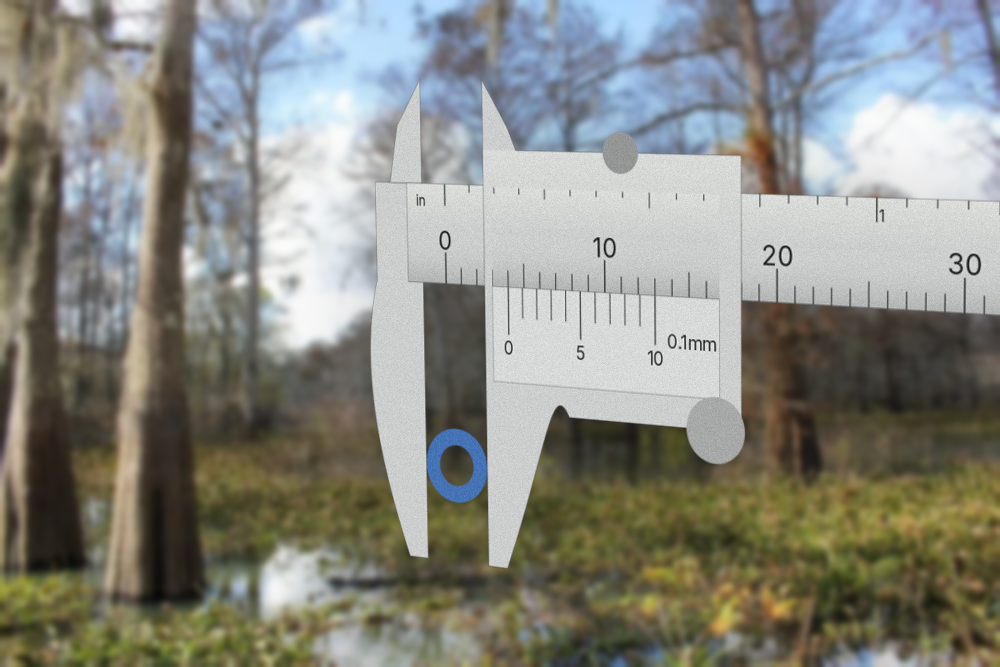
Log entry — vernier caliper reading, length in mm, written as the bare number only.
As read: 4.0
